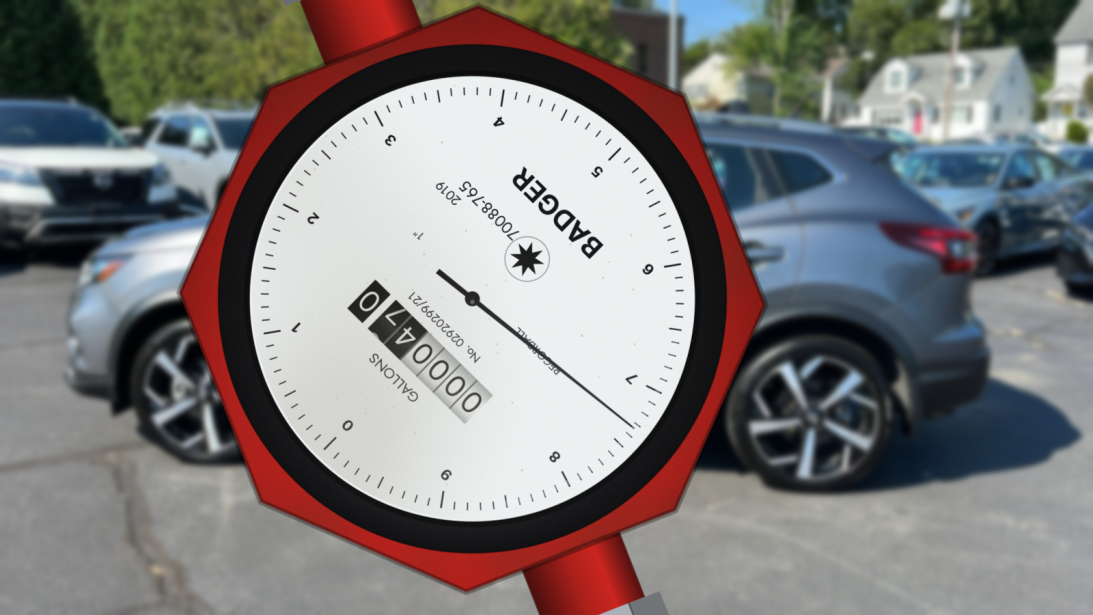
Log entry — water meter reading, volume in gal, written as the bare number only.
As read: 467.3
